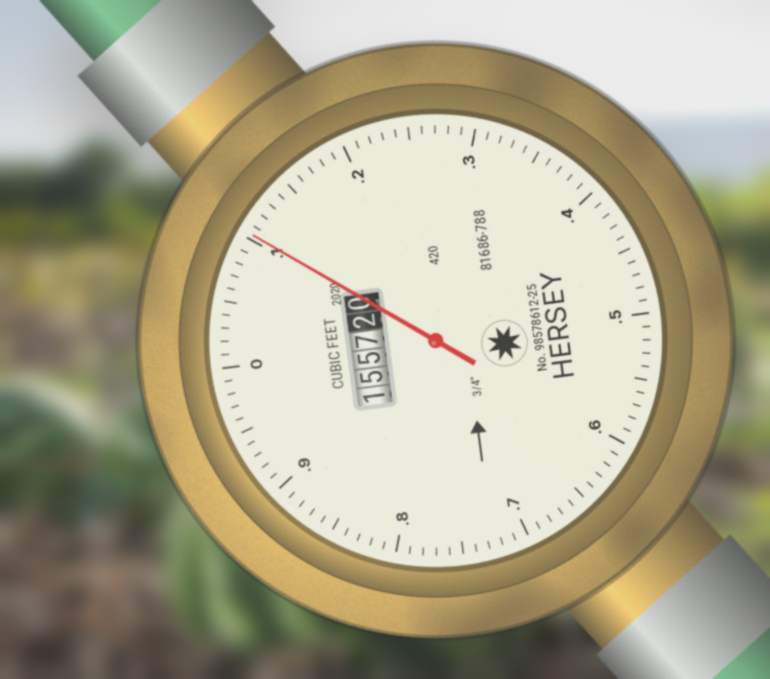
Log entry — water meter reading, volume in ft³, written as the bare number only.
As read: 155720.10
